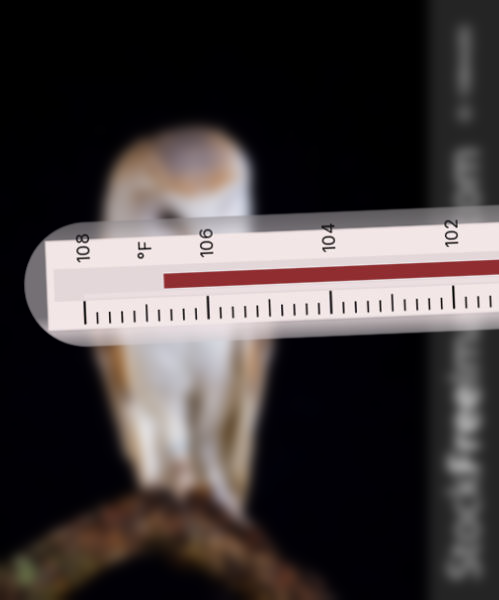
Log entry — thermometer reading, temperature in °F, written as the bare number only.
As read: 106.7
